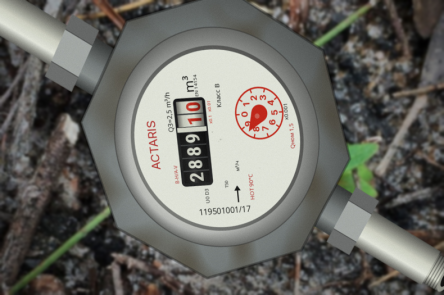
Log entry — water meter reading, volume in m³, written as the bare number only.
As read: 2889.098
